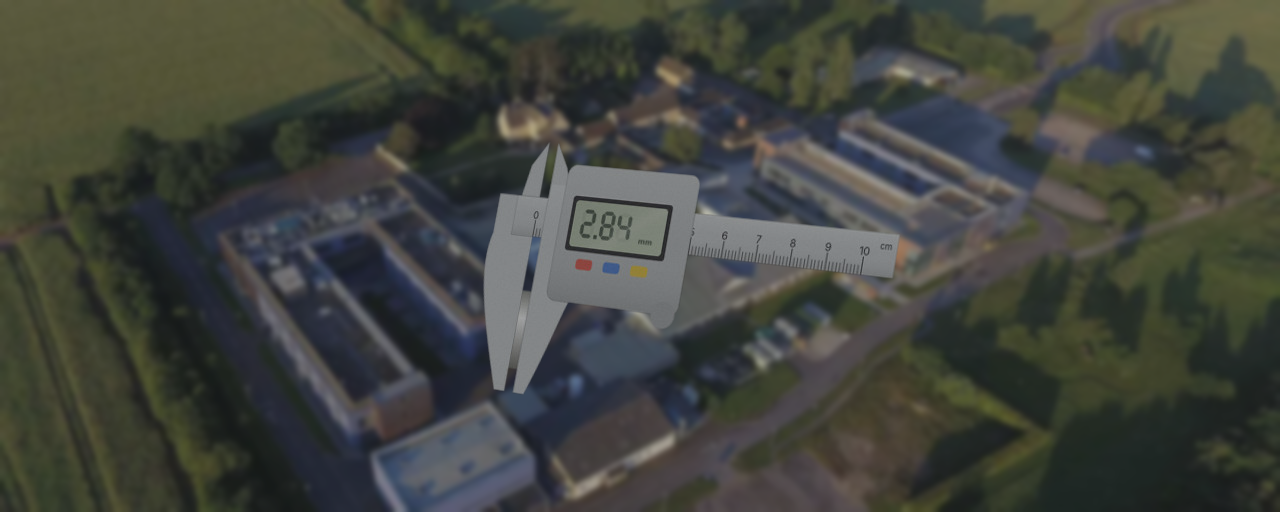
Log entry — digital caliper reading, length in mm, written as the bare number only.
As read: 2.84
